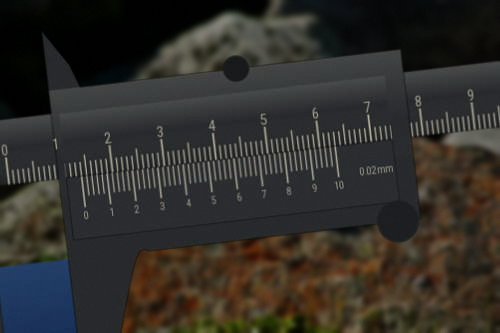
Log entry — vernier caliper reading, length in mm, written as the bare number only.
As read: 14.0
